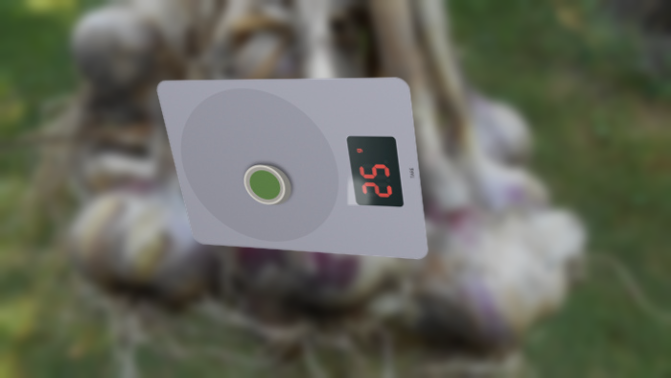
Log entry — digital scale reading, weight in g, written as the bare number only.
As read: 25
